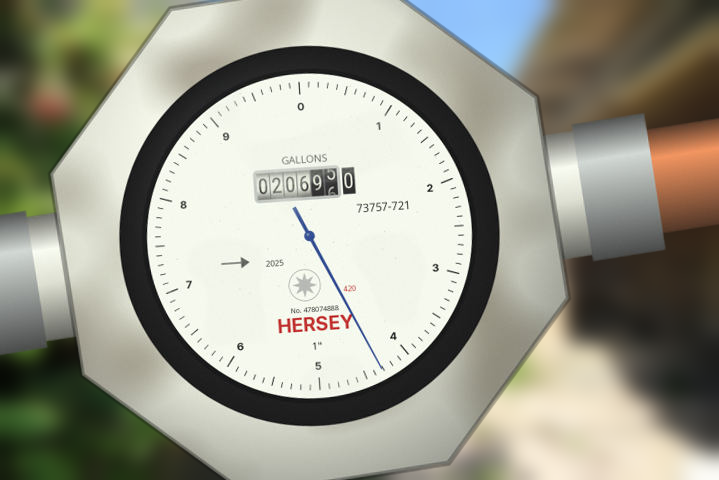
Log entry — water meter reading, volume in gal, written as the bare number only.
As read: 206954.3
